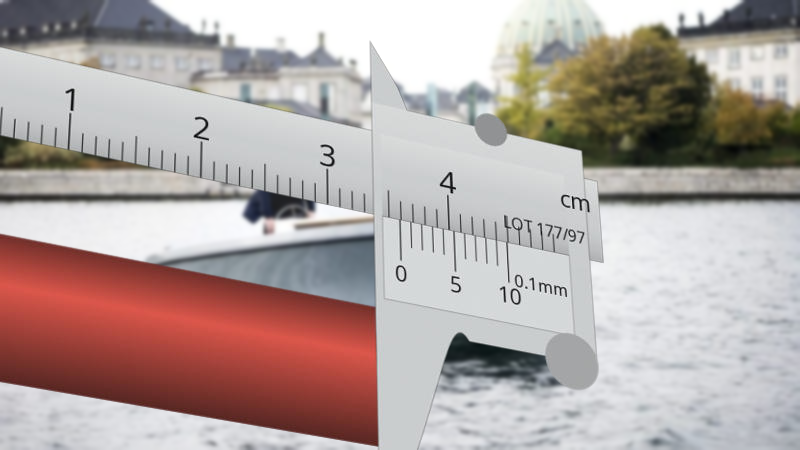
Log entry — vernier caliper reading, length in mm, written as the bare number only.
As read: 35.9
